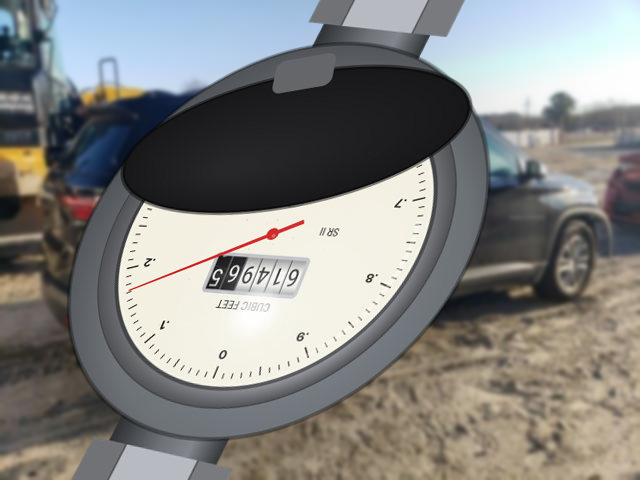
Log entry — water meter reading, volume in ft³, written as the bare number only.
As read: 614965.17
